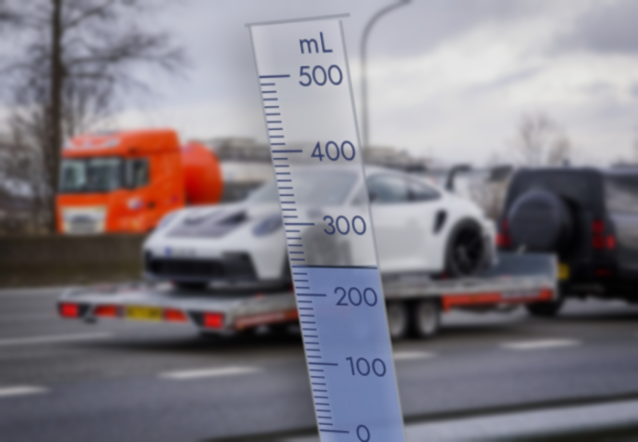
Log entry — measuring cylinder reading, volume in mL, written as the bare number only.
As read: 240
